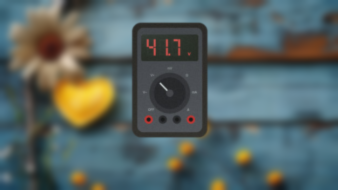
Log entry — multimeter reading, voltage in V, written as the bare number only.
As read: 41.7
